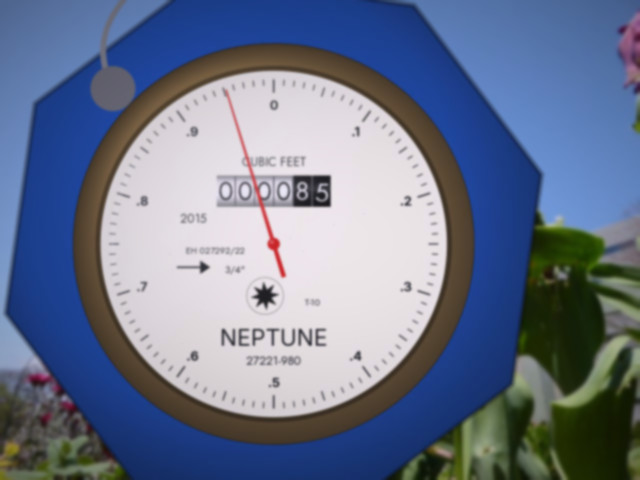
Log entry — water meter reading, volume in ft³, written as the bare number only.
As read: 84.95
